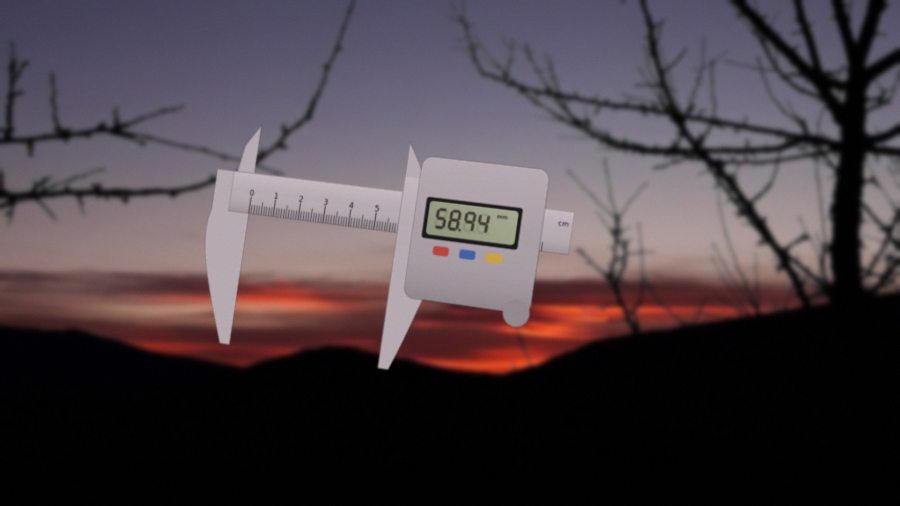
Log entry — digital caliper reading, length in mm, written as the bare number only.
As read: 58.94
